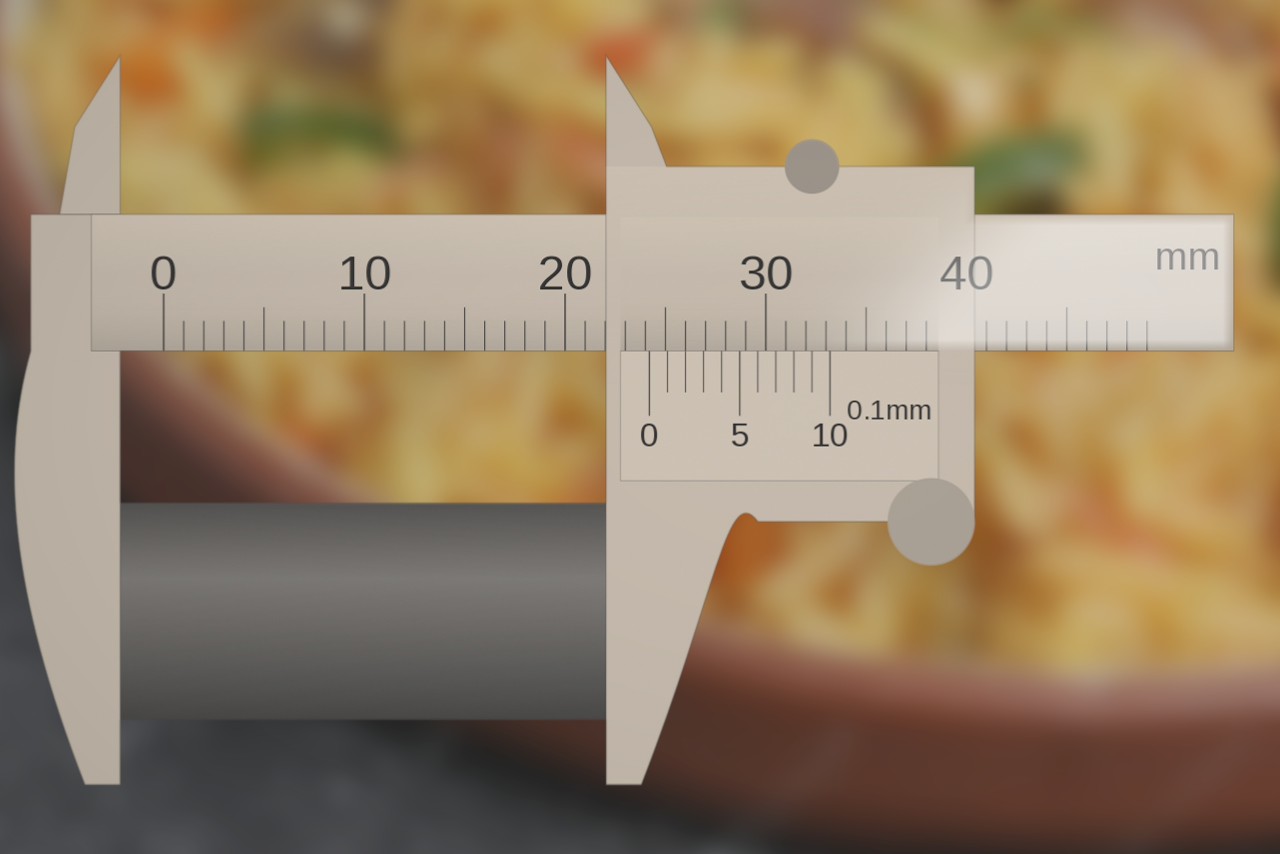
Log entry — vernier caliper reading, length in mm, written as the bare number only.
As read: 24.2
